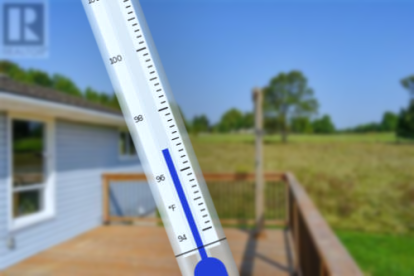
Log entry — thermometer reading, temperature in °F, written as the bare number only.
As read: 96.8
